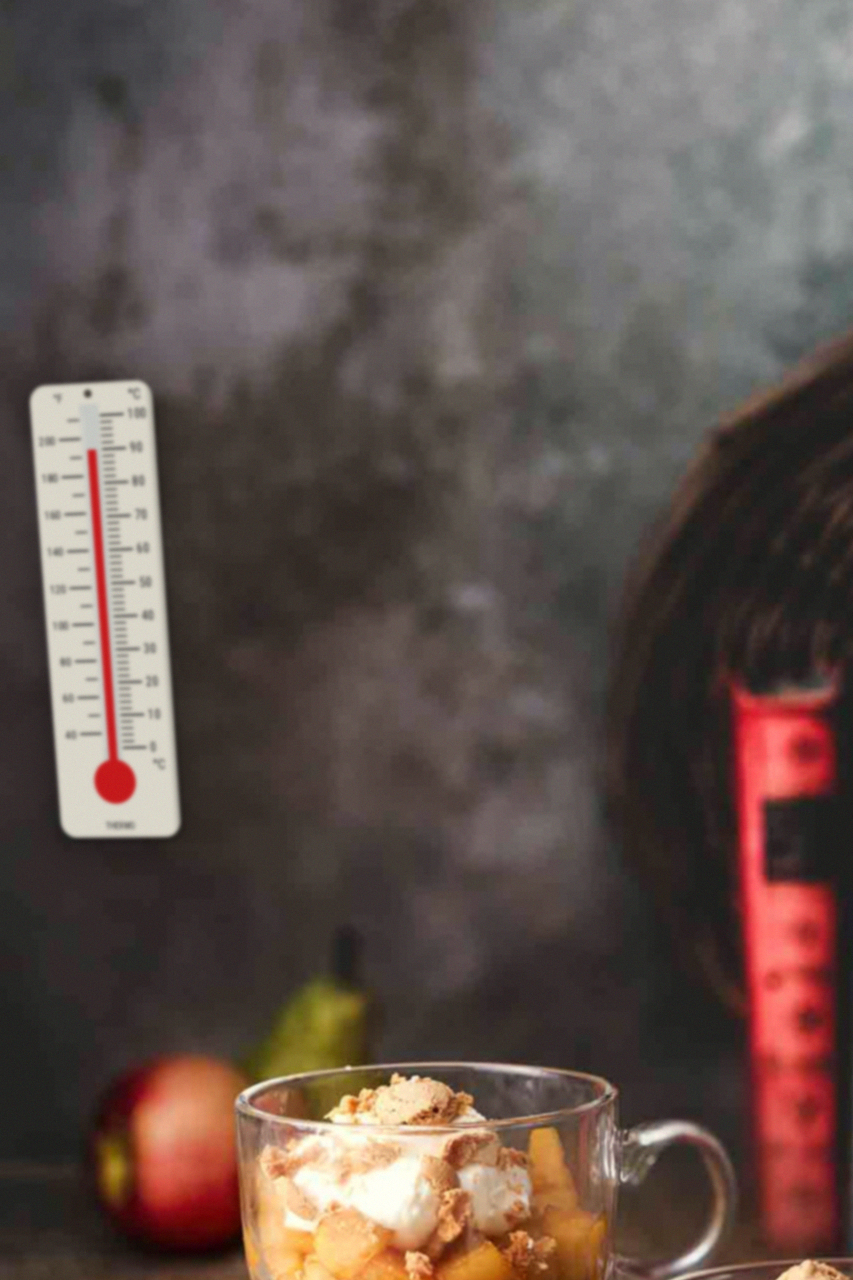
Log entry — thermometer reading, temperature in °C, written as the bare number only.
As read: 90
